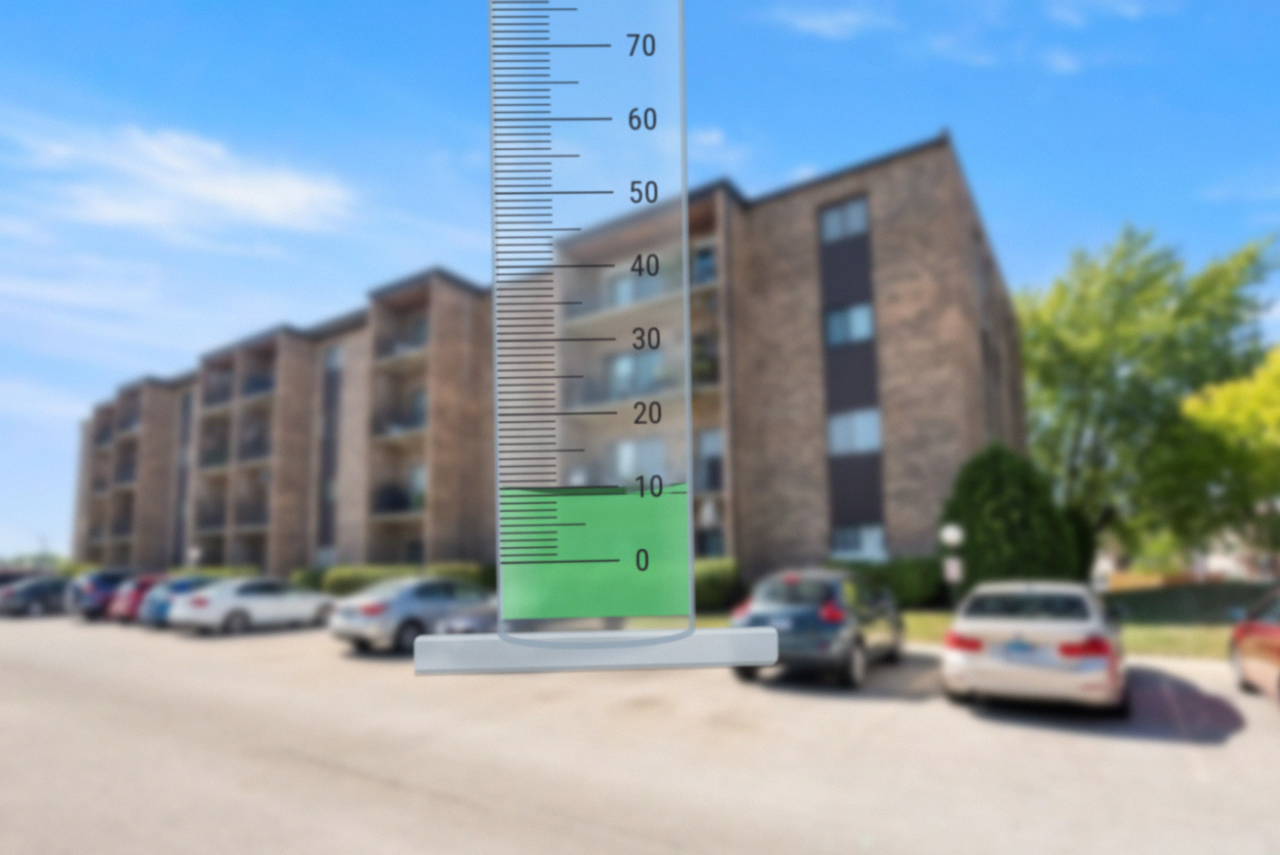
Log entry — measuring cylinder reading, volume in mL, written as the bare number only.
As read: 9
